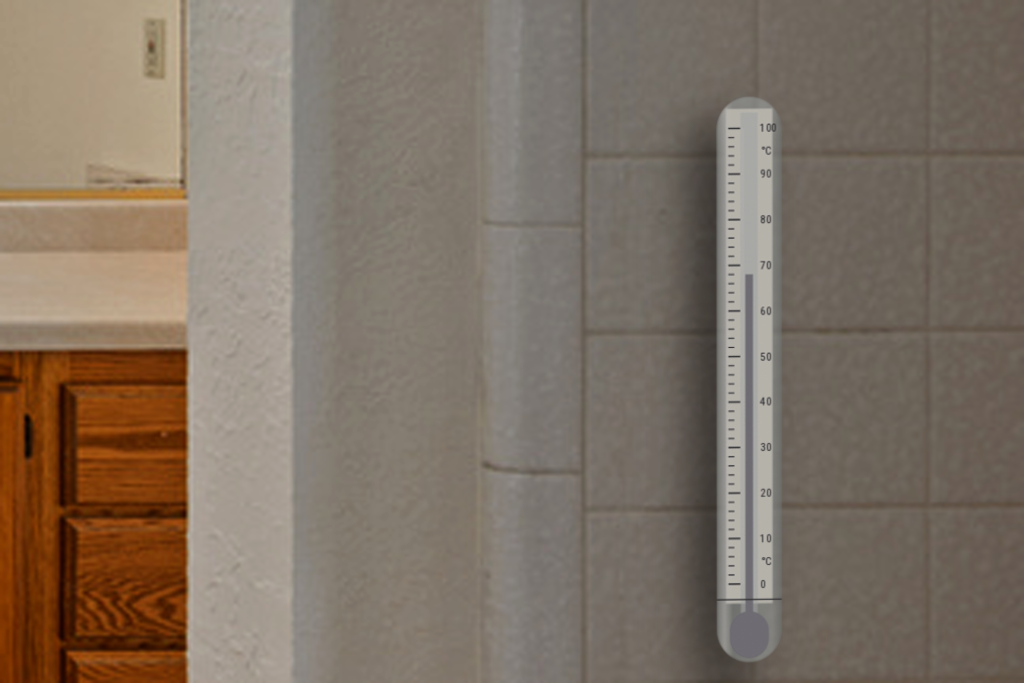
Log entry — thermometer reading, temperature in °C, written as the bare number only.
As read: 68
